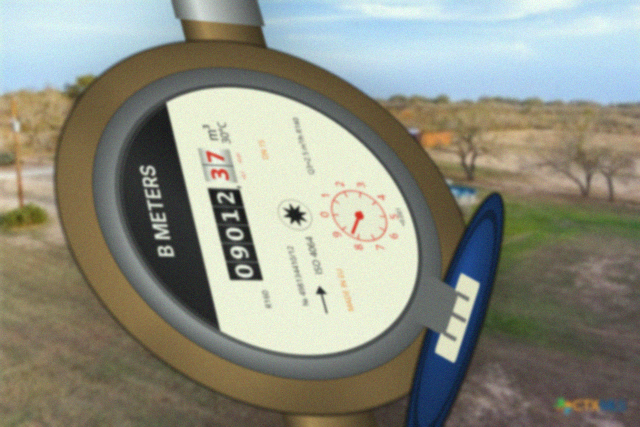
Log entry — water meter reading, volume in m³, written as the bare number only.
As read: 9012.378
